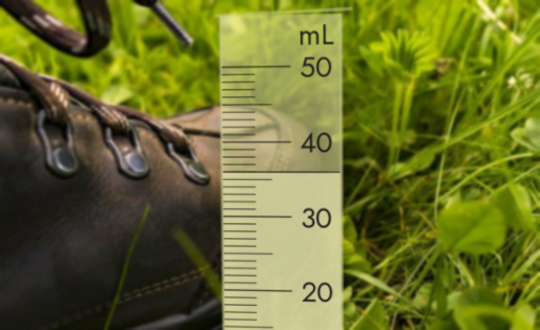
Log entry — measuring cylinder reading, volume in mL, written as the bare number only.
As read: 36
